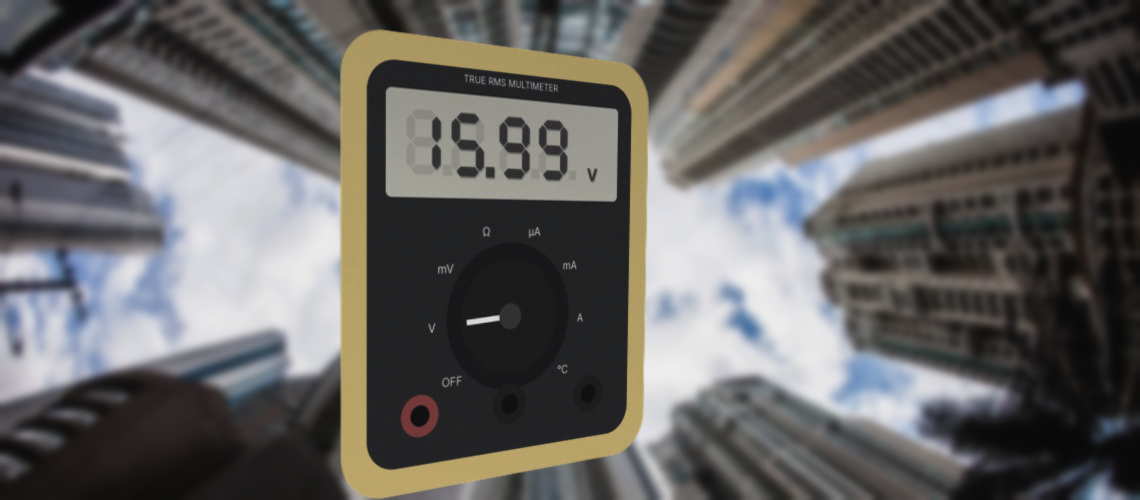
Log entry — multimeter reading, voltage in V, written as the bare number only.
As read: 15.99
